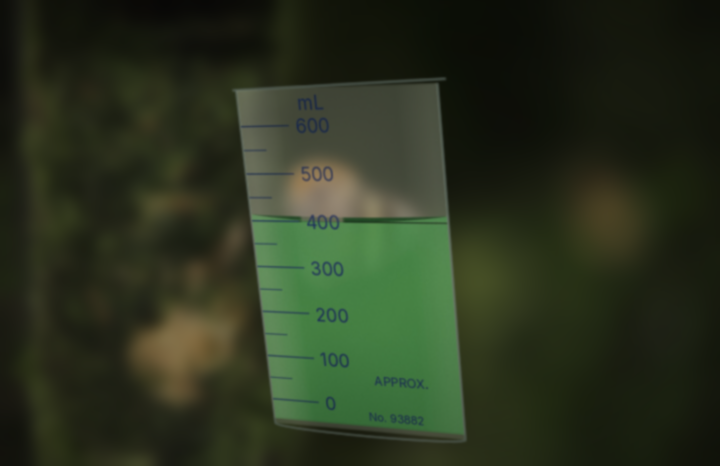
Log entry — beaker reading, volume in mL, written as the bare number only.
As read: 400
